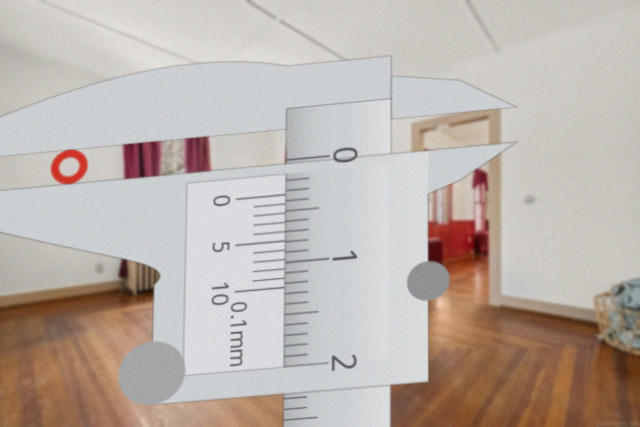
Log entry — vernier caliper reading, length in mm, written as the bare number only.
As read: 3.4
